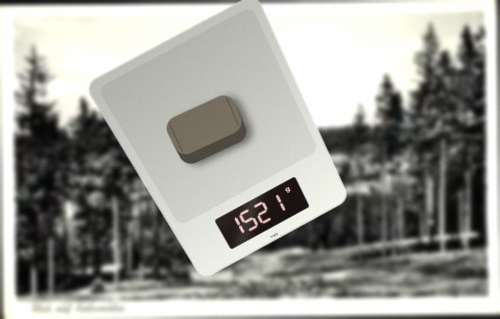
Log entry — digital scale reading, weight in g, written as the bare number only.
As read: 1521
